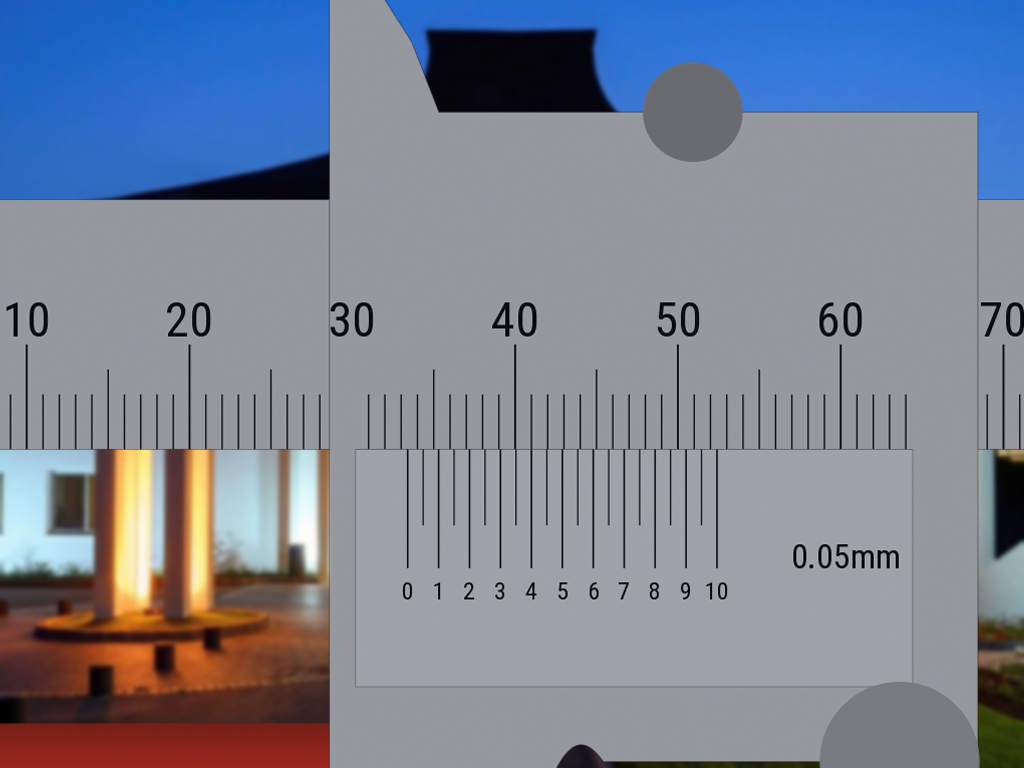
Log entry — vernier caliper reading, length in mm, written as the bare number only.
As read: 33.4
